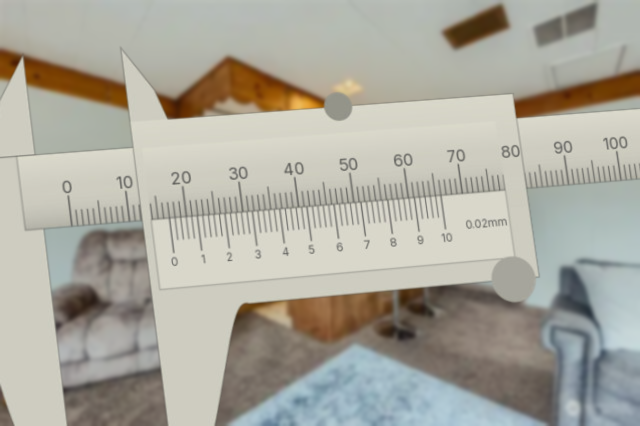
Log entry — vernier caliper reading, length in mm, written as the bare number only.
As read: 17.0
